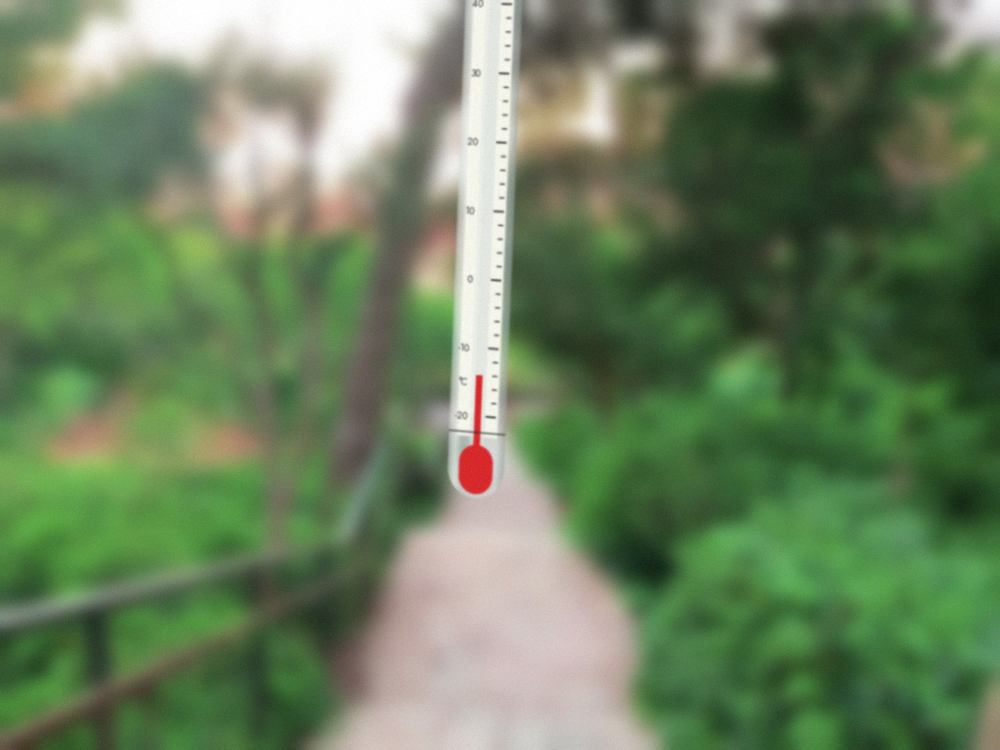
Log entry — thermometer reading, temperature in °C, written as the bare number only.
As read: -14
